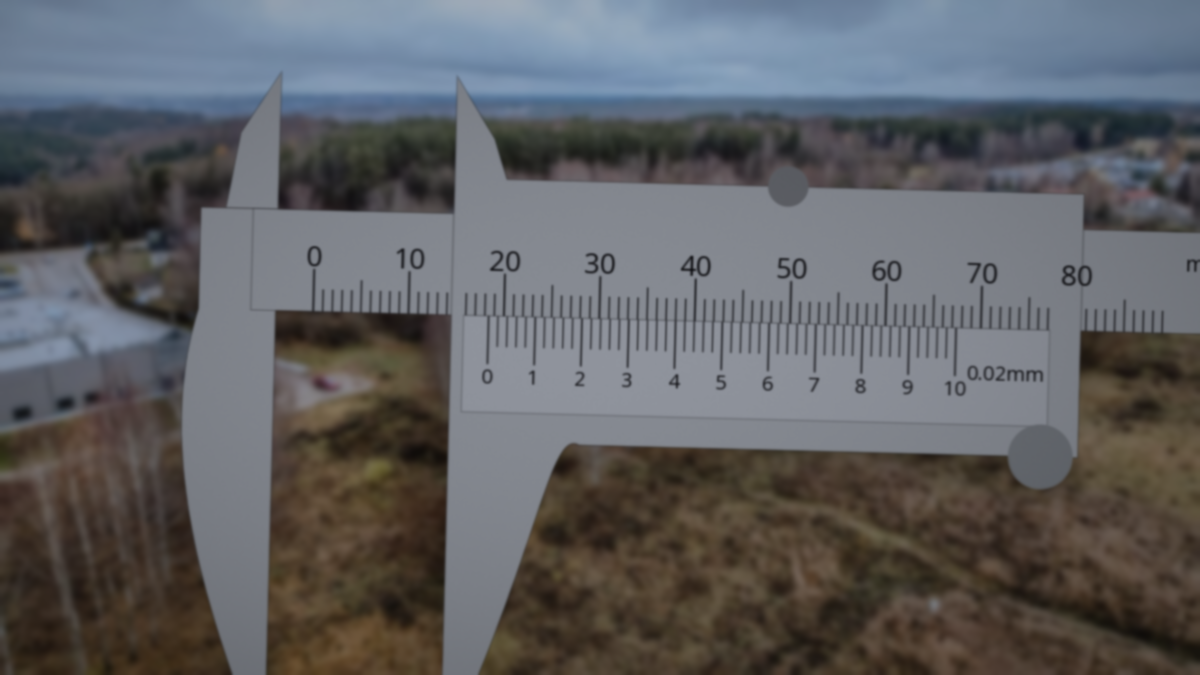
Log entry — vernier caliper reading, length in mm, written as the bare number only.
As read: 18.4
